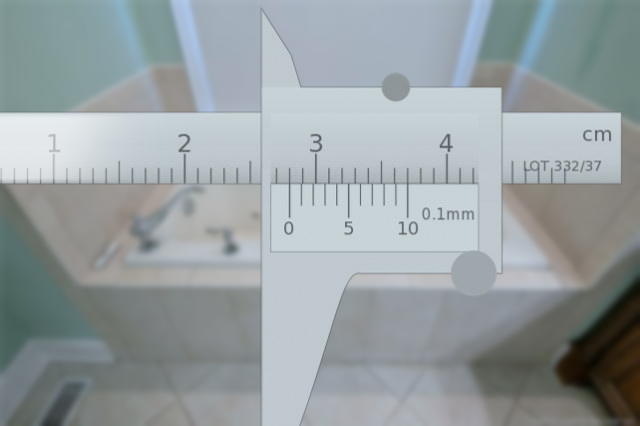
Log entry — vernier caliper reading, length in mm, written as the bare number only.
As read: 28.0
